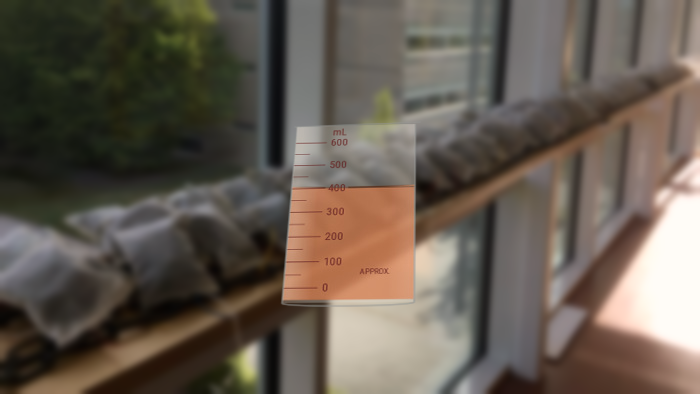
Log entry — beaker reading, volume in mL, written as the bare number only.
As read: 400
